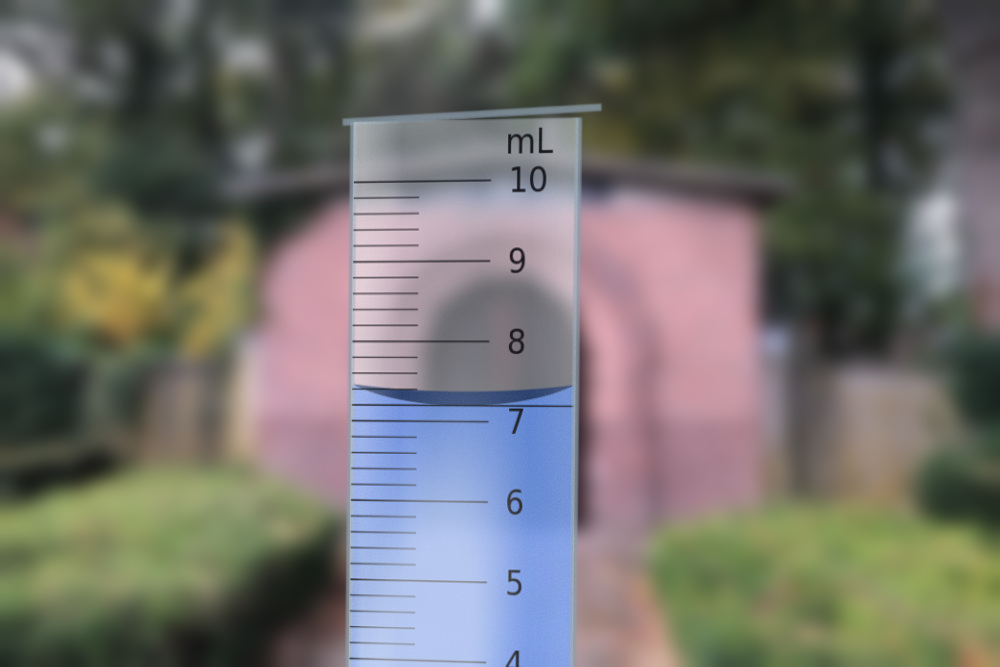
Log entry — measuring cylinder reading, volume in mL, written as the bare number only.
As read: 7.2
